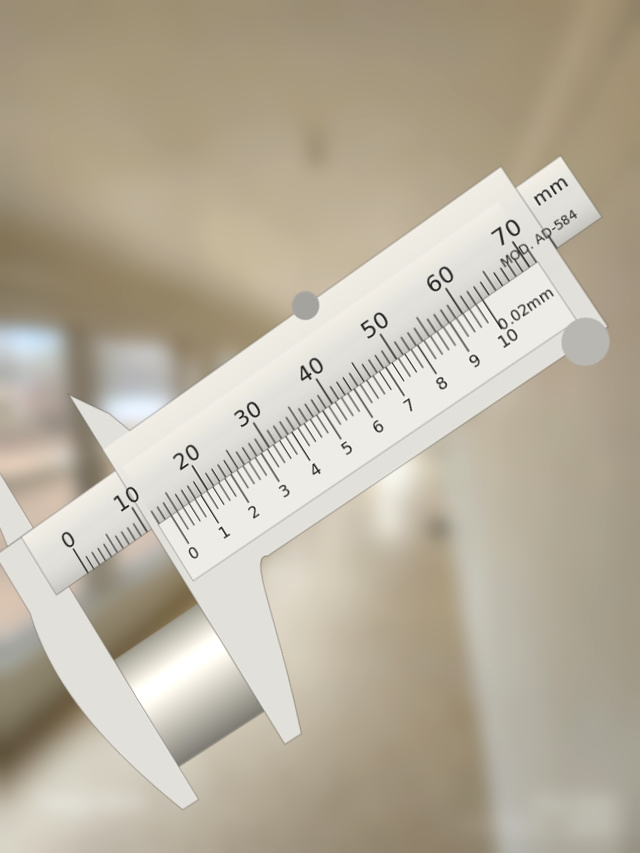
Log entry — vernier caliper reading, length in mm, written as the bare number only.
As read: 14.0
